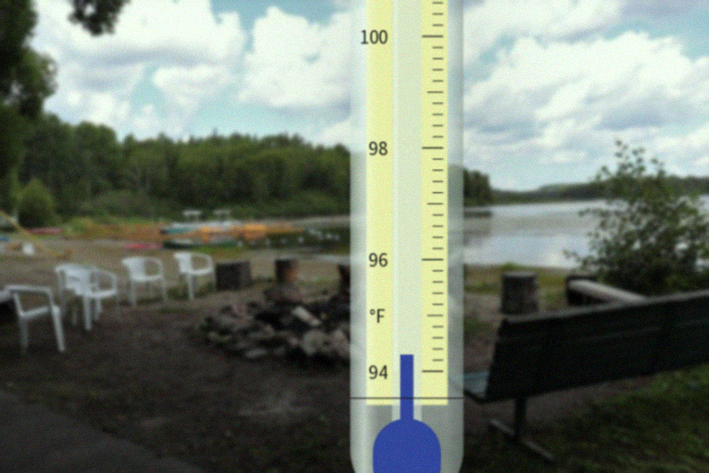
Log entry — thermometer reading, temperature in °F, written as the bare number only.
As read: 94.3
